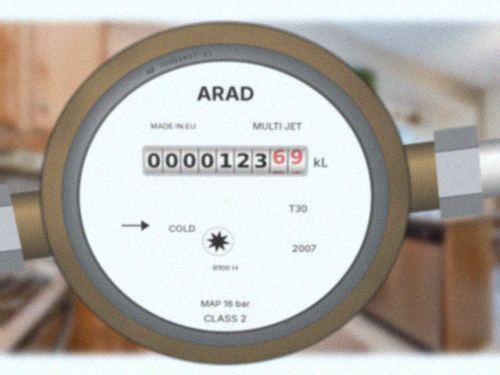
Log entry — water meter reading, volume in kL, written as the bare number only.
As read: 123.69
